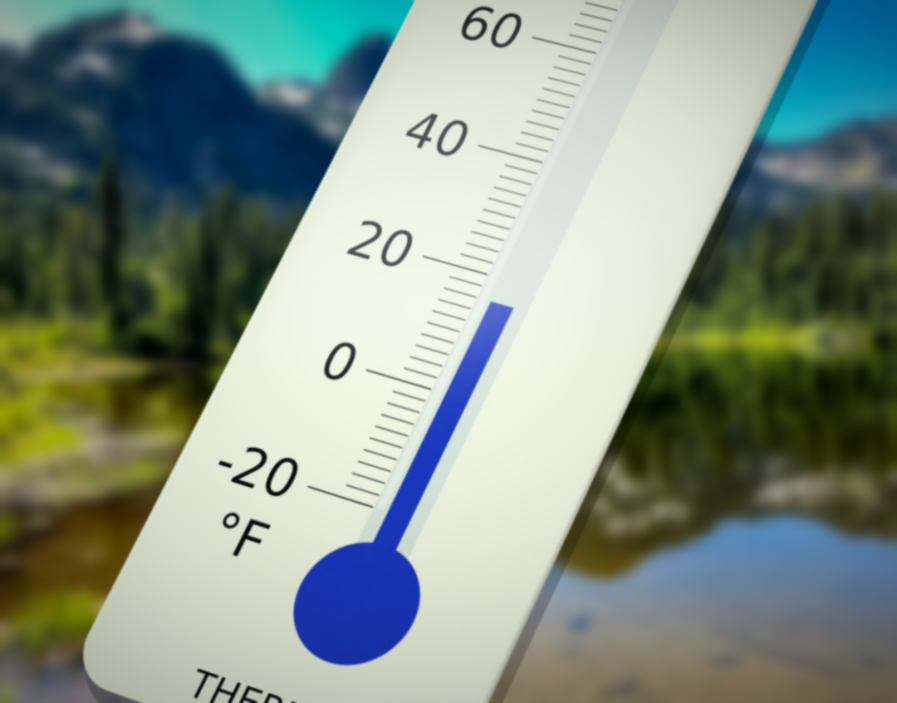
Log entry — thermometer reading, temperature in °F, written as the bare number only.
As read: 16
